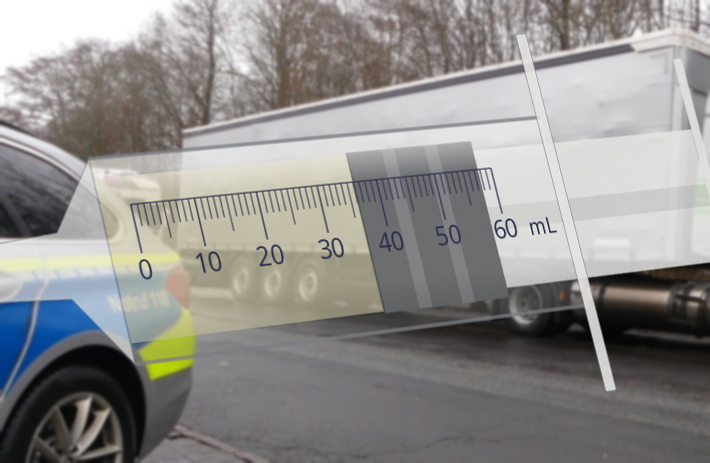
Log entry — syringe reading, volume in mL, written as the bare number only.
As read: 36
